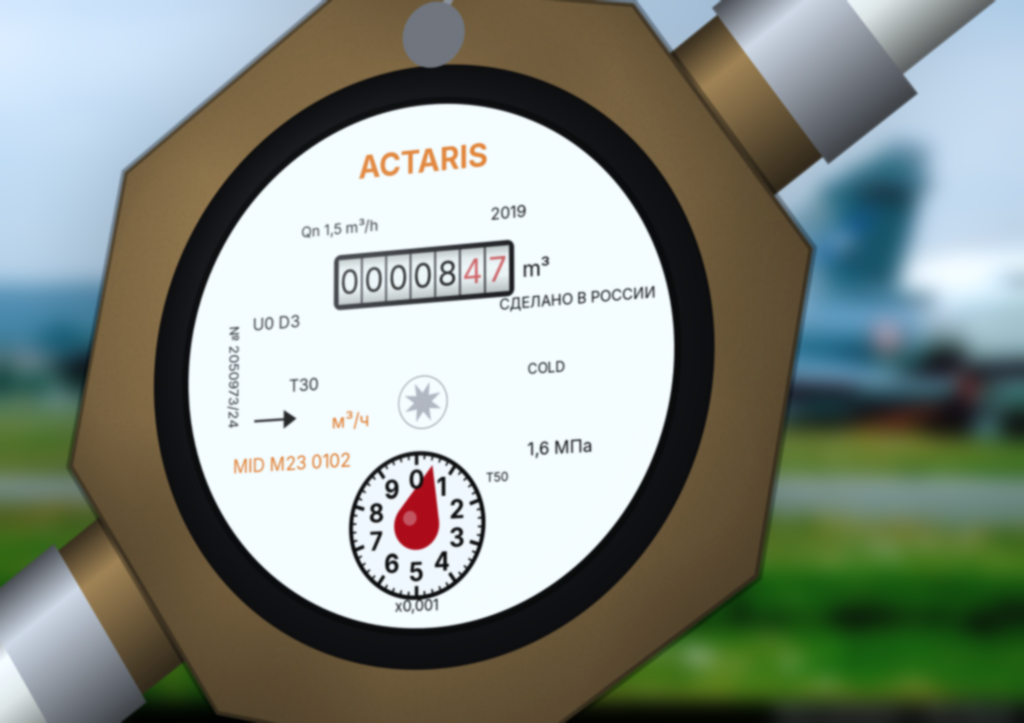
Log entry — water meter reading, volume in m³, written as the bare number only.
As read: 8.470
